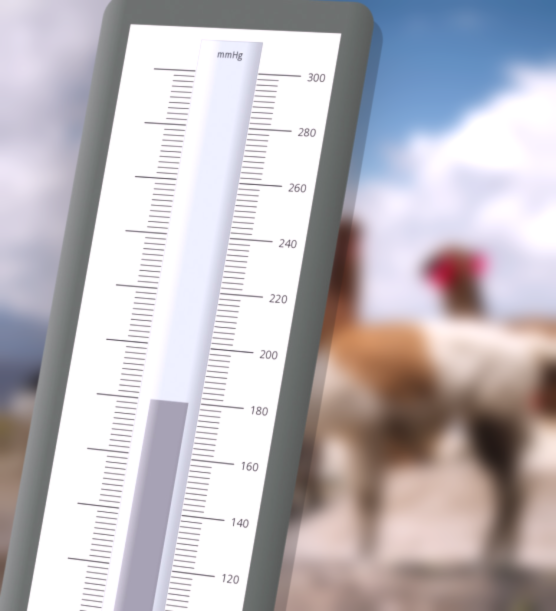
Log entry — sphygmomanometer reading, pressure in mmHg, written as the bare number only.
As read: 180
